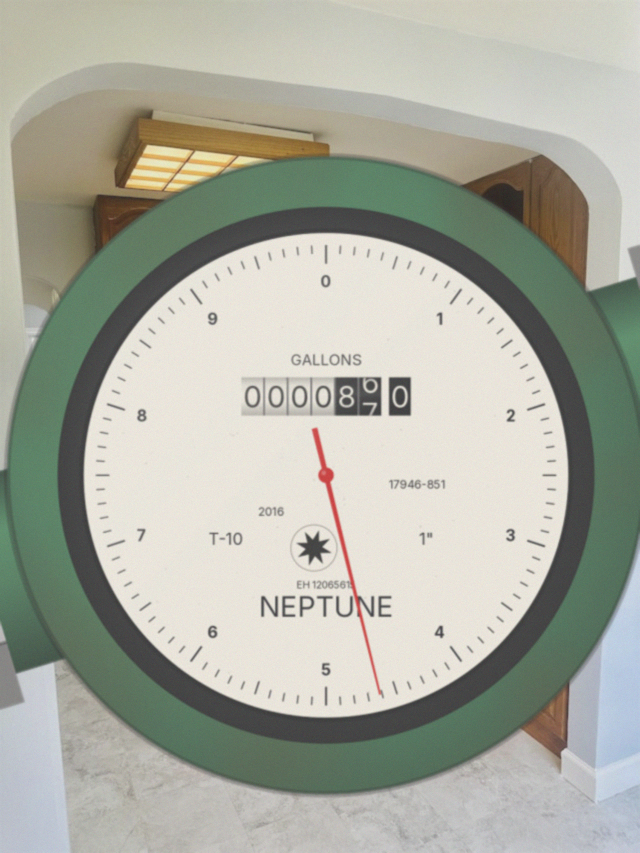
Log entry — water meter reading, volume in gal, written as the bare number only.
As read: 864.6
